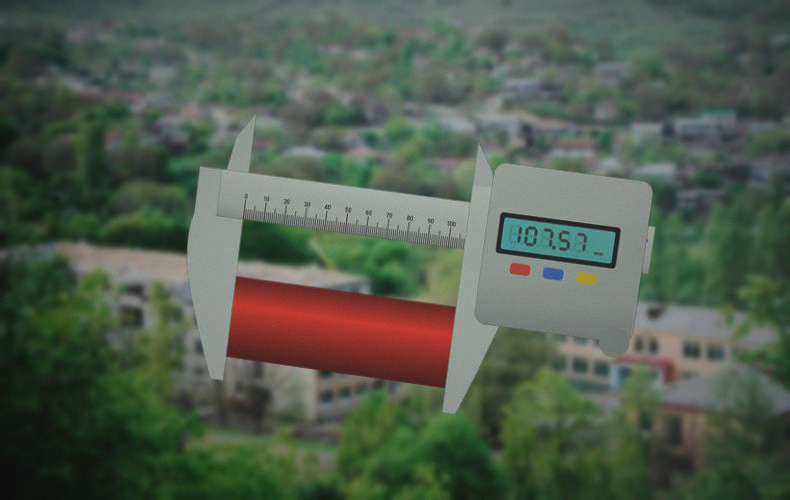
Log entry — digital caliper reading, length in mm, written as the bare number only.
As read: 107.57
